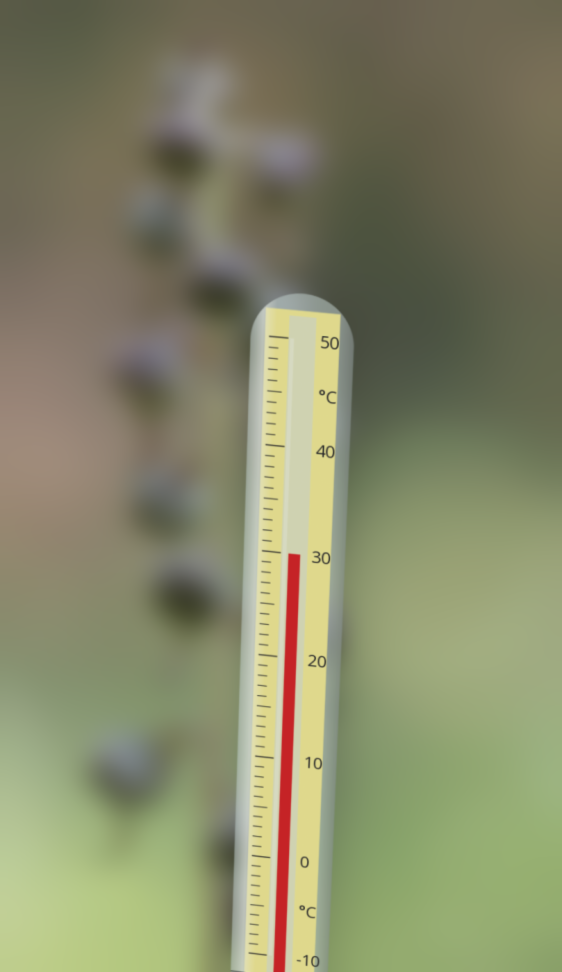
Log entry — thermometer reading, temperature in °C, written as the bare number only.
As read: 30
